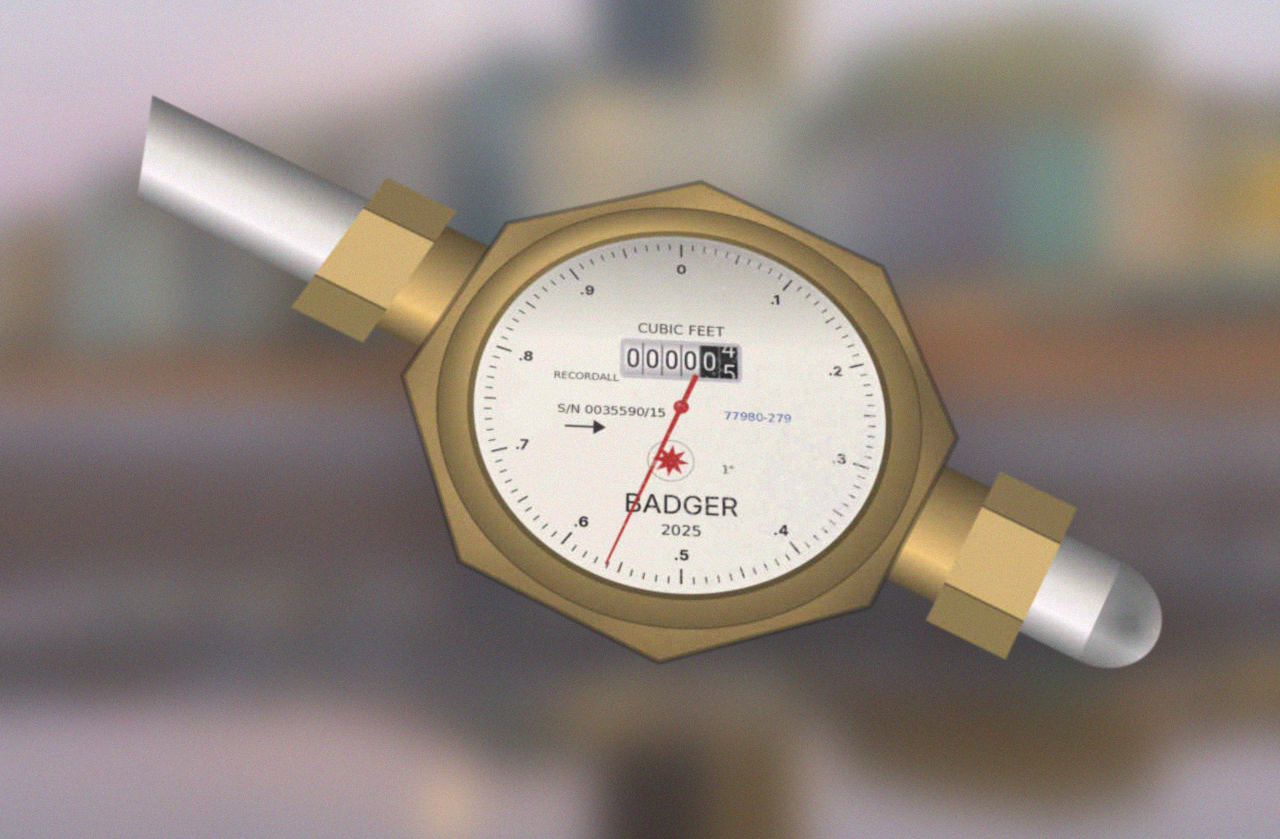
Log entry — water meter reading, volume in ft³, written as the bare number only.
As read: 4.56
